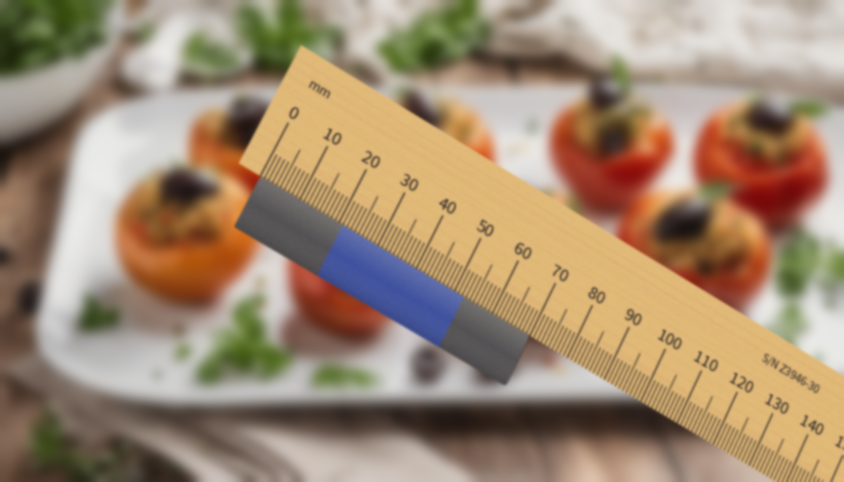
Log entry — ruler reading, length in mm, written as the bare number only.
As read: 70
